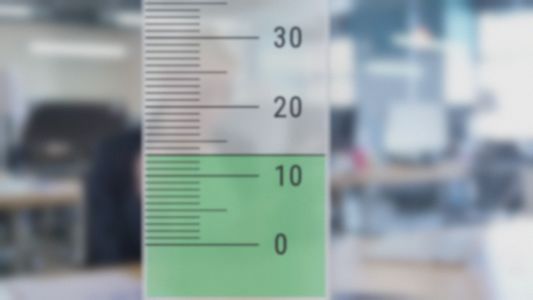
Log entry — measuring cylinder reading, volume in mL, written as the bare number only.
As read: 13
